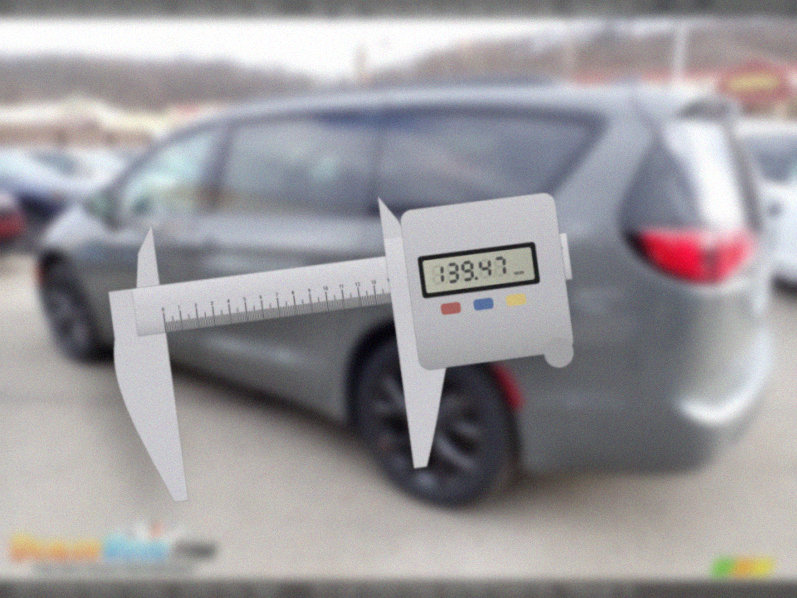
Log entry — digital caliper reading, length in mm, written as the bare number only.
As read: 139.47
